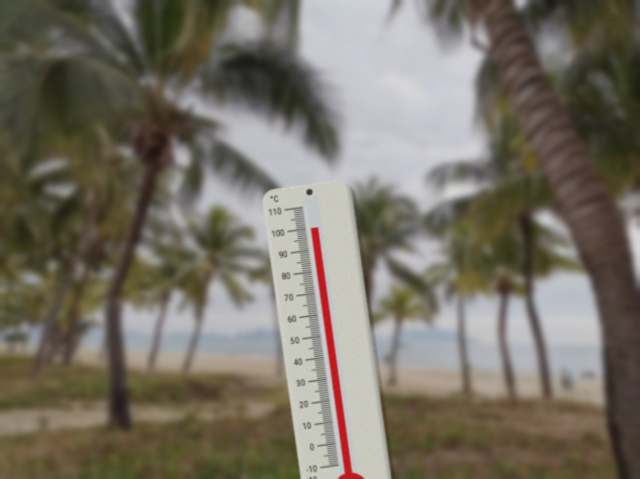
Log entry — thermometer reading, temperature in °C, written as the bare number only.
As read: 100
